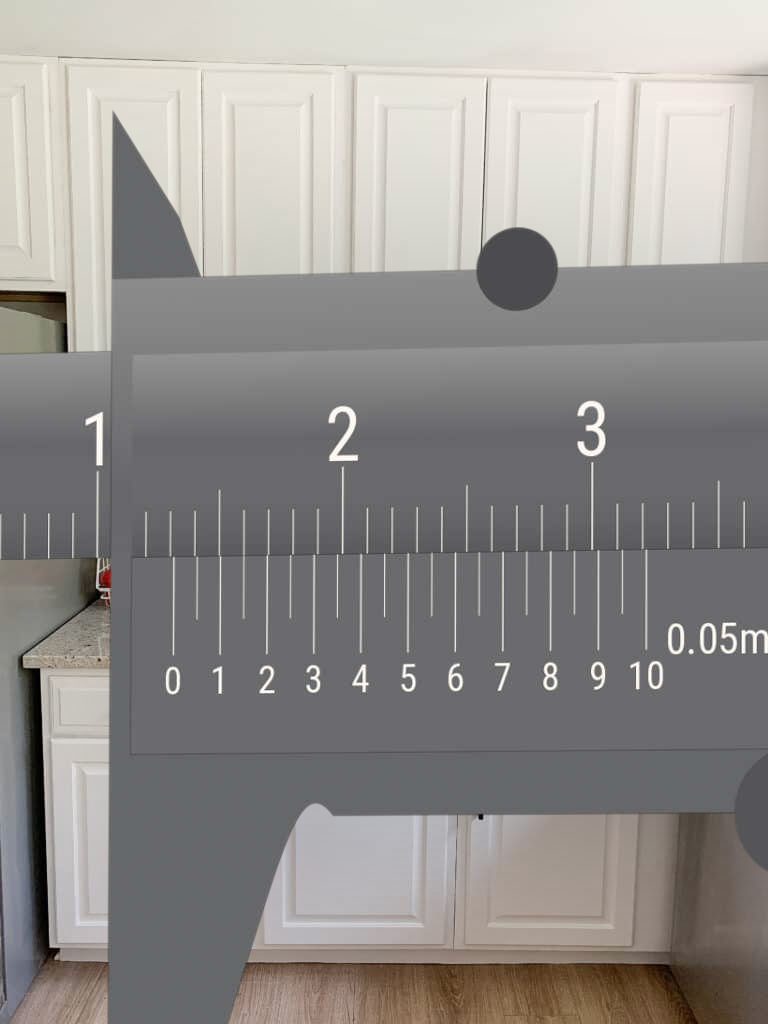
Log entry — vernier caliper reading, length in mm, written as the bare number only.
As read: 13.15
